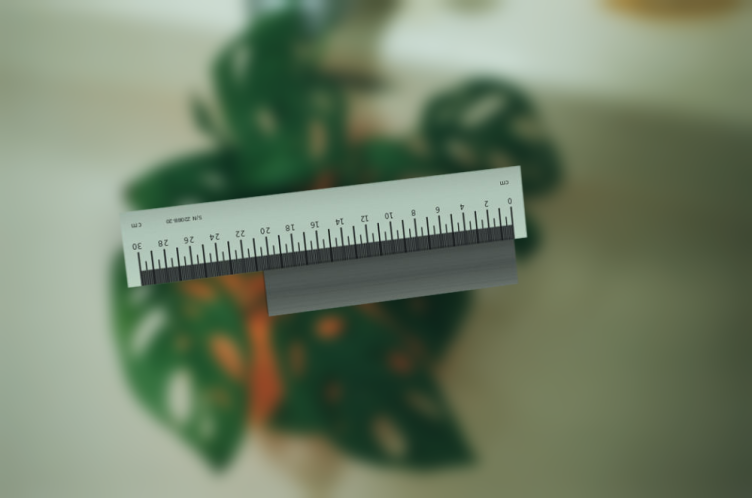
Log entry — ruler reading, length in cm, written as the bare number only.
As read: 20.5
